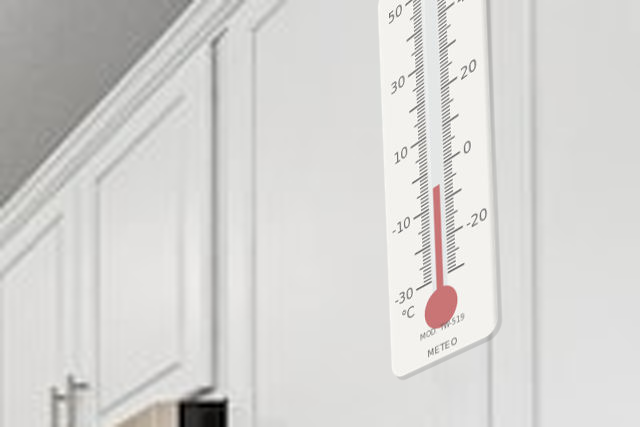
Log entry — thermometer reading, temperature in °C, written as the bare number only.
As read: -5
